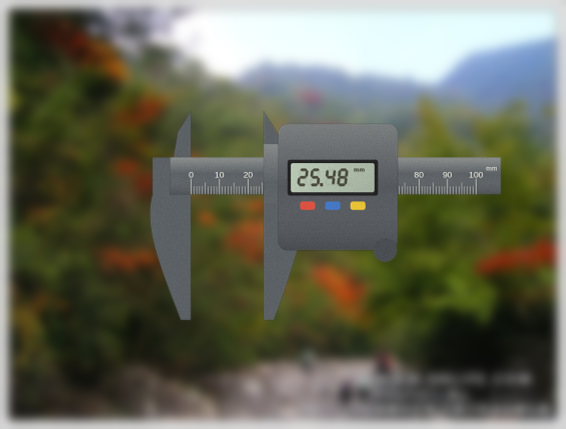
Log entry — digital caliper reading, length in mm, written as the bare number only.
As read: 25.48
